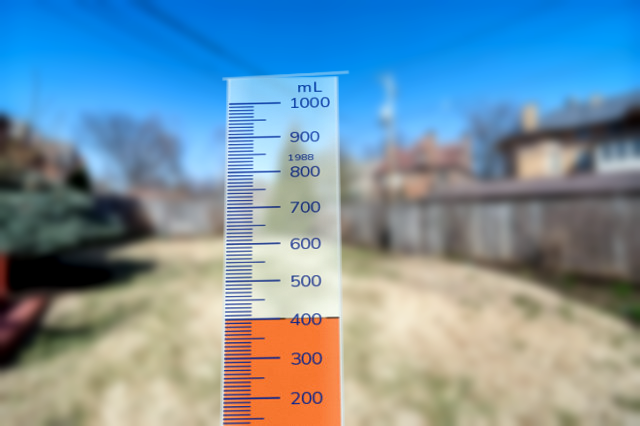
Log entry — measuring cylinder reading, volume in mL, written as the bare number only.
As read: 400
